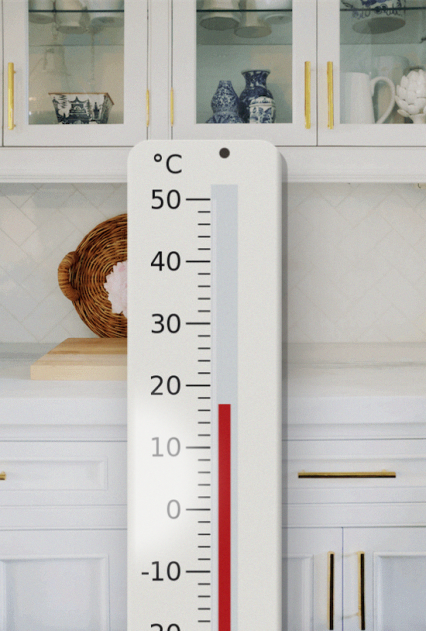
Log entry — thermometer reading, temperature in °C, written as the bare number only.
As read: 17
